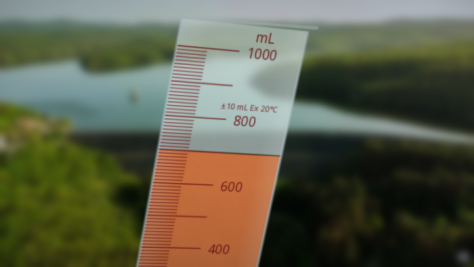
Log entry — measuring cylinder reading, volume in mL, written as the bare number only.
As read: 700
